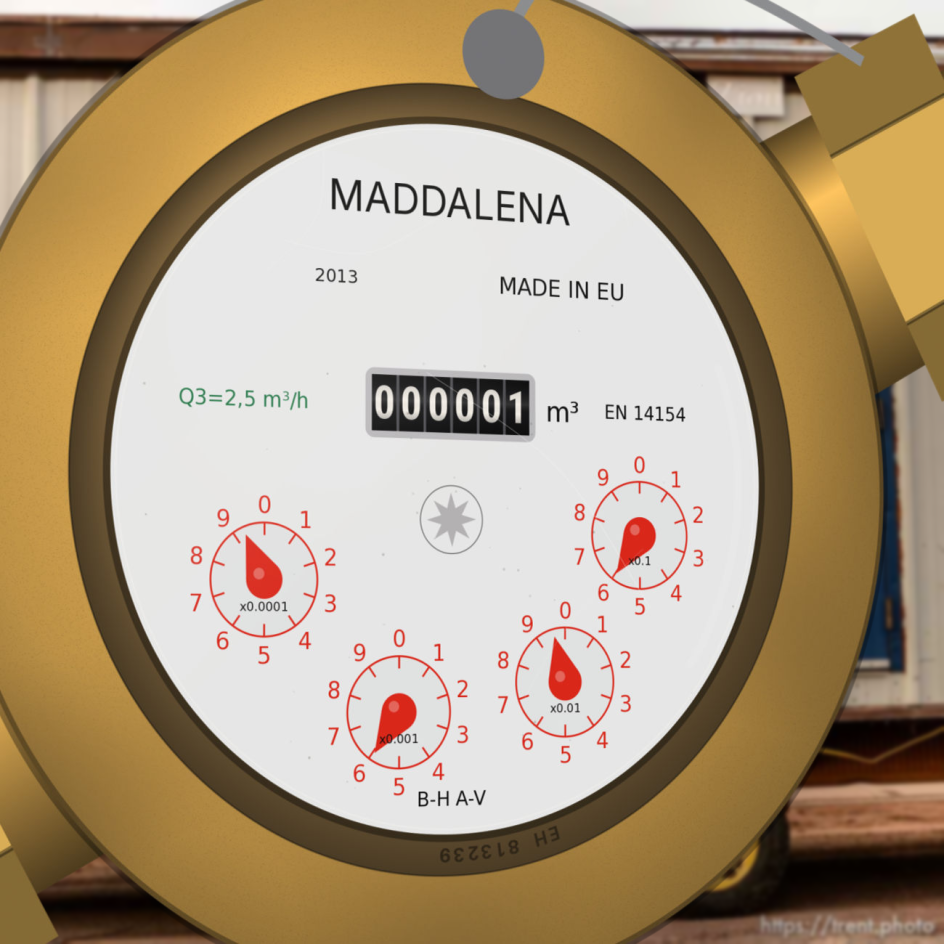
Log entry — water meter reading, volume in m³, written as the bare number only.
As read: 1.5959
